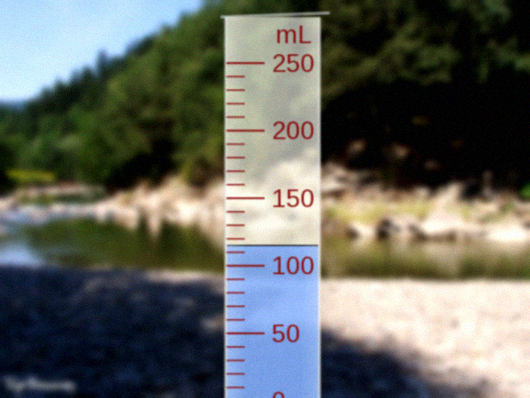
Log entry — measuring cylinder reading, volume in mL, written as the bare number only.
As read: 115
